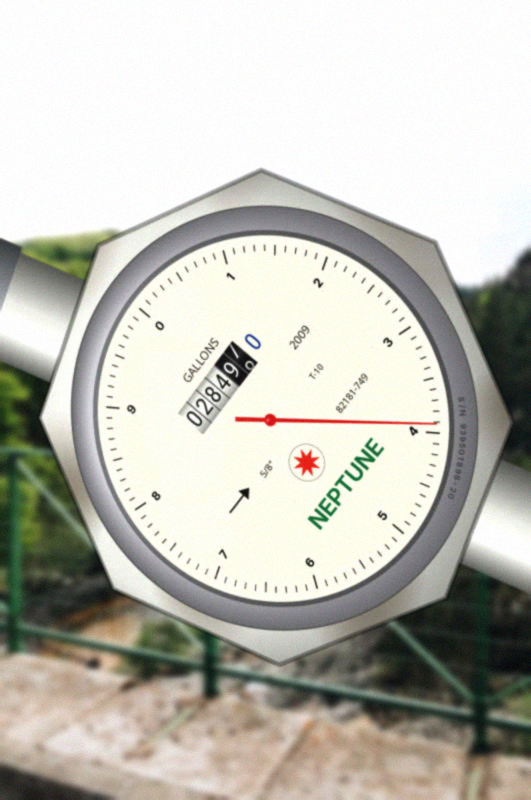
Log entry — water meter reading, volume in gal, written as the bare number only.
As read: 284973.9
